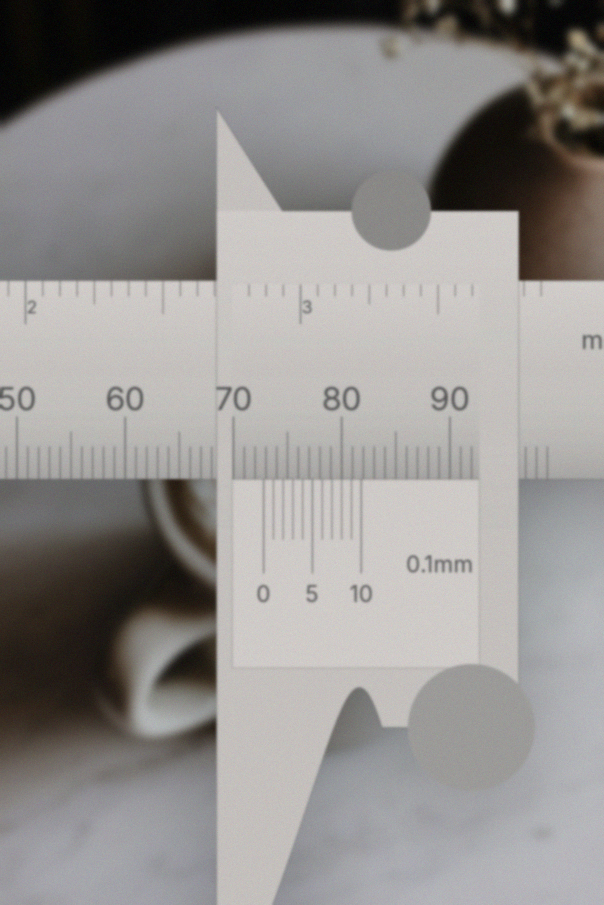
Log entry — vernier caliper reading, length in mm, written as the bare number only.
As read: 72.8
